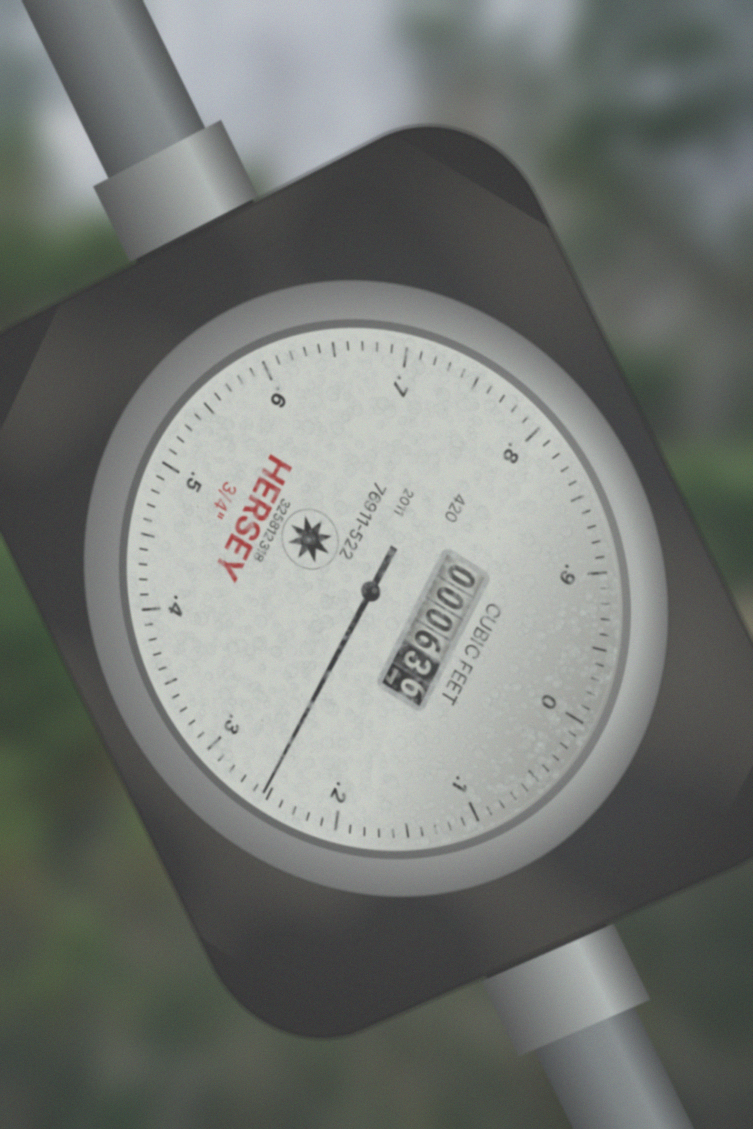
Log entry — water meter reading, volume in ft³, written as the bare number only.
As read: 636.25
